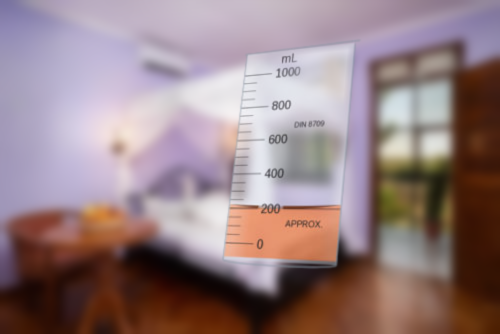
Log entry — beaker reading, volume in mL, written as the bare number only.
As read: 200
